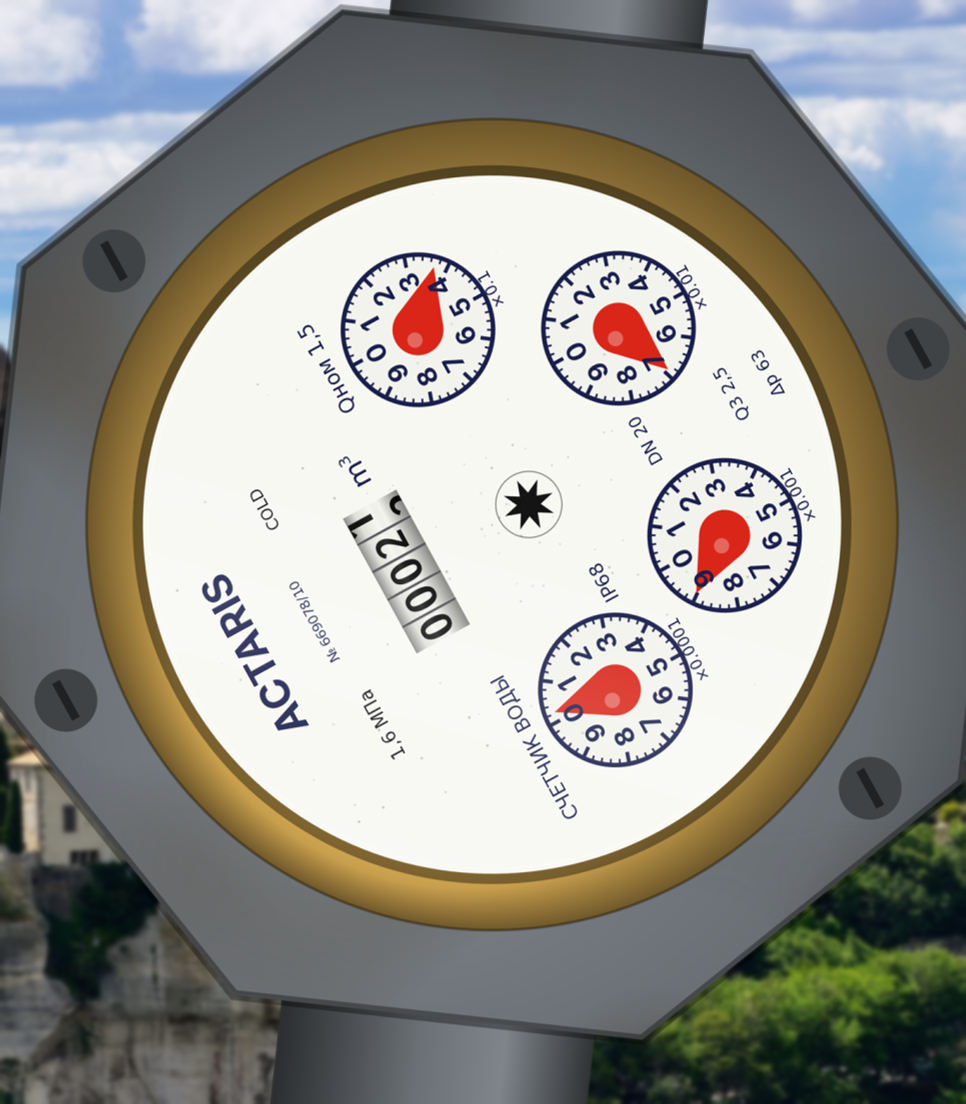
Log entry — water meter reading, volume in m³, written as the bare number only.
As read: 21.3690
